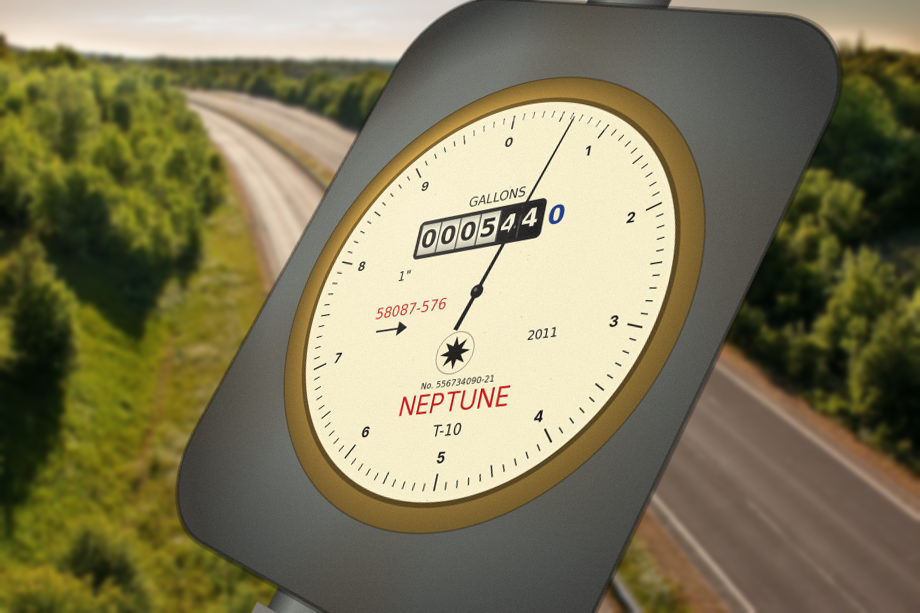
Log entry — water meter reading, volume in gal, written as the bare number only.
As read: 5440.6
